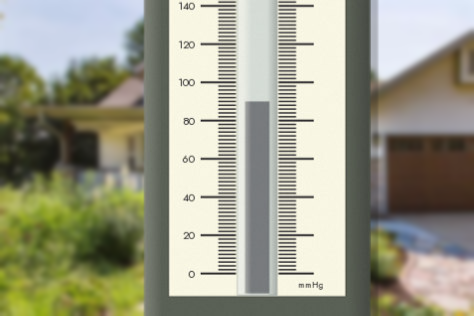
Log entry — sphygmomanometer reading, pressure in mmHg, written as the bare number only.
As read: 90
